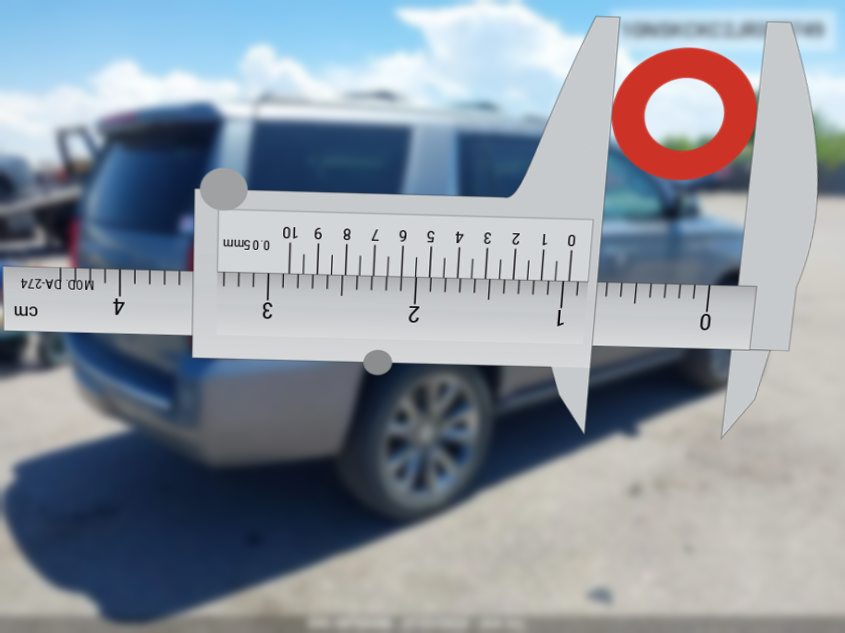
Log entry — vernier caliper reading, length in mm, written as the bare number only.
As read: 9.6
